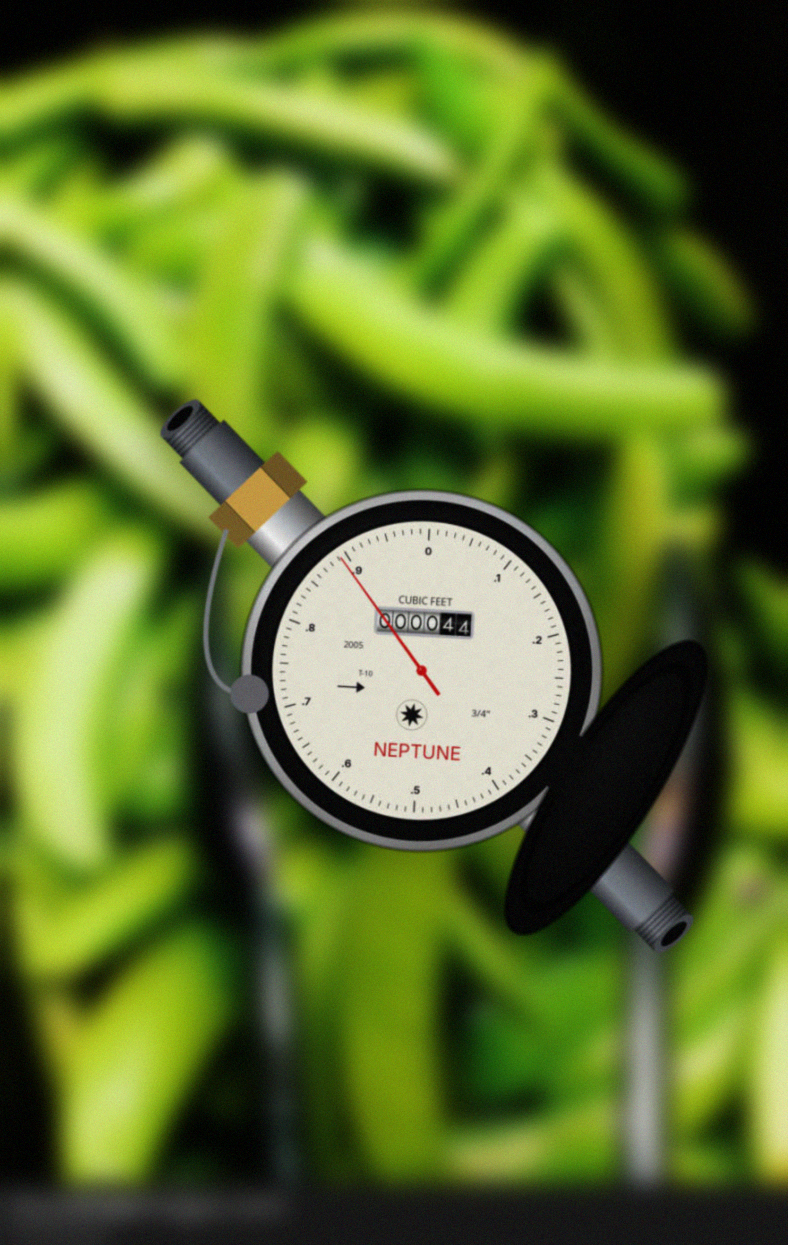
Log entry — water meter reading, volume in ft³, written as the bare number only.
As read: 43.89
